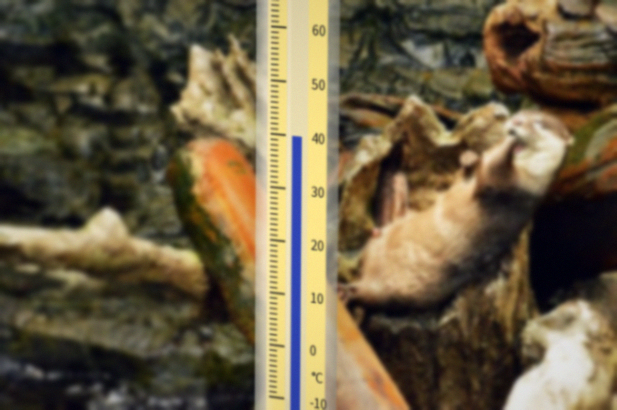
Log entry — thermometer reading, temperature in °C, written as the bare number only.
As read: 40
